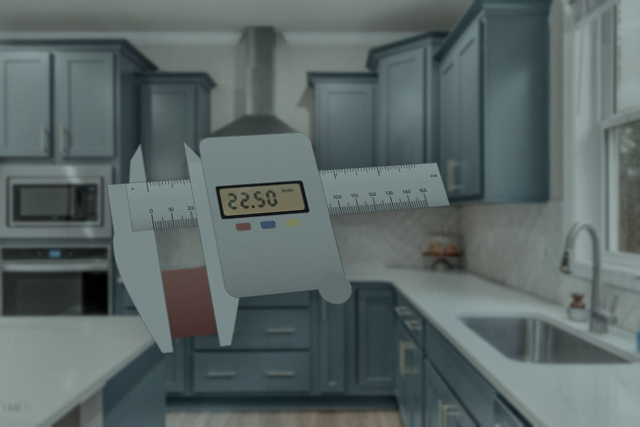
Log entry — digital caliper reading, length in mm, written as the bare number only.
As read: 22.50
